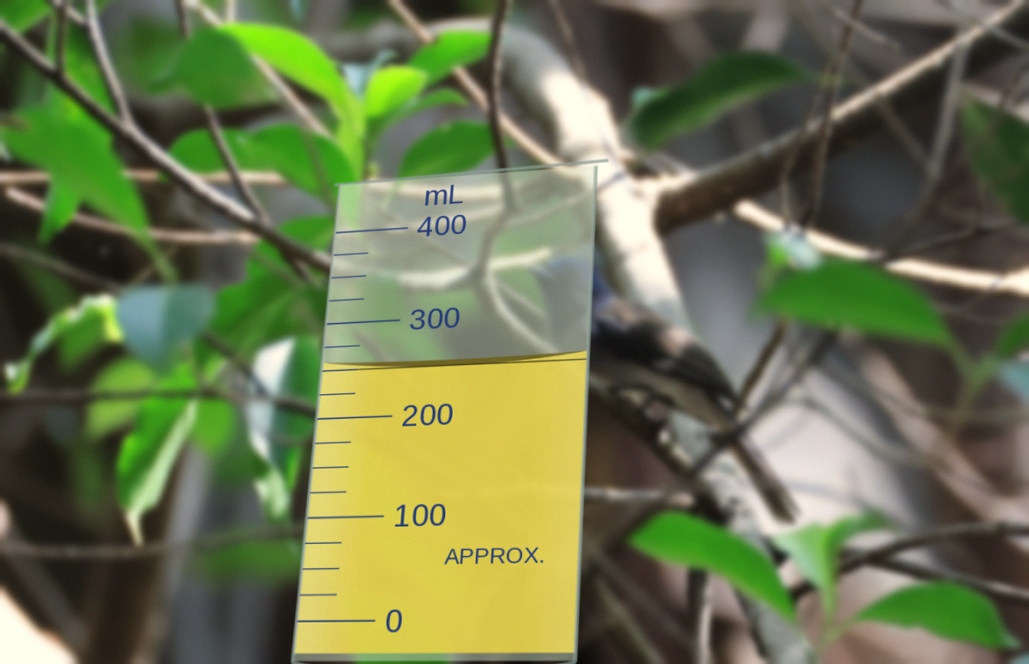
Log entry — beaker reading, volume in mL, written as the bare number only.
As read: 250
